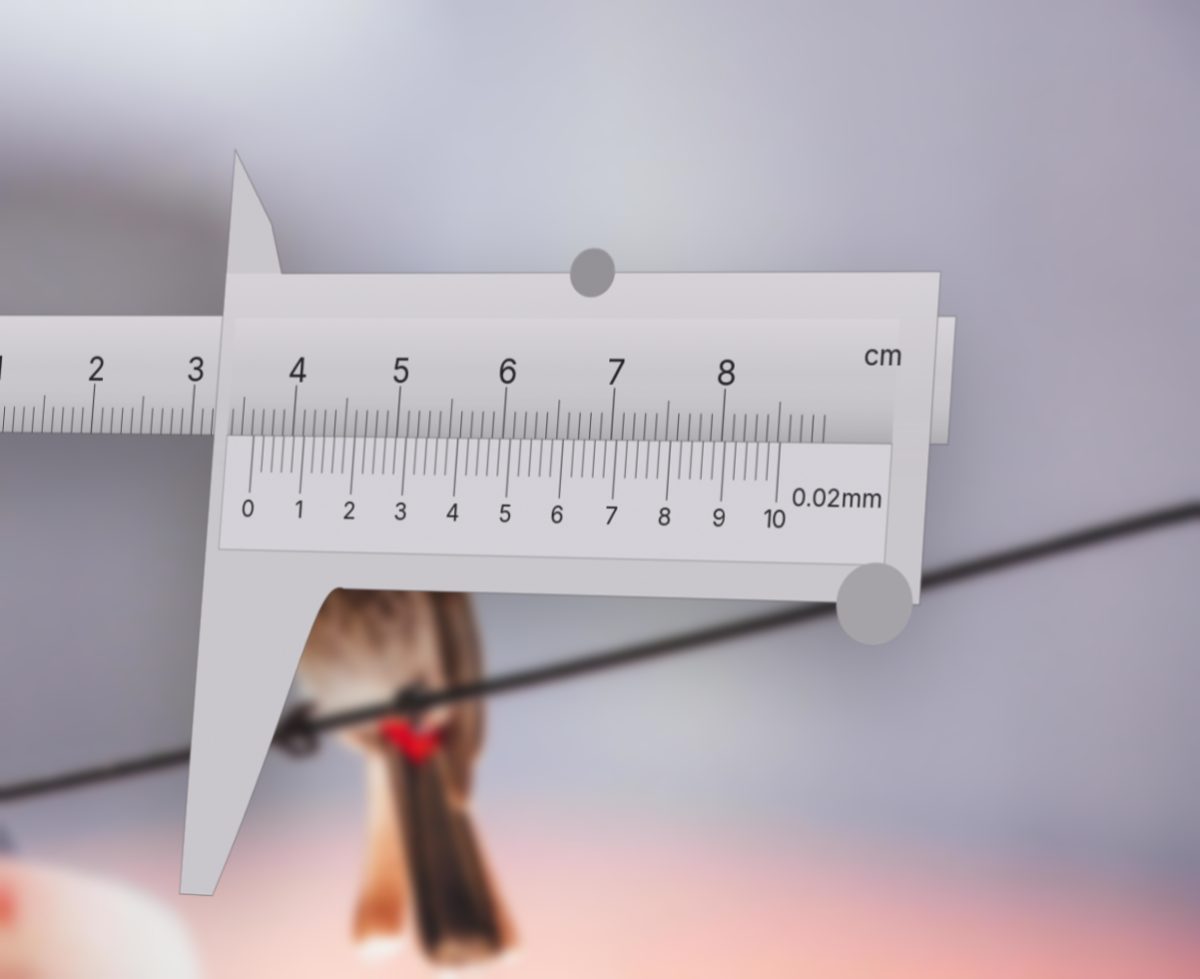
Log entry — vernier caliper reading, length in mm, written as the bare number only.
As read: 36.2
